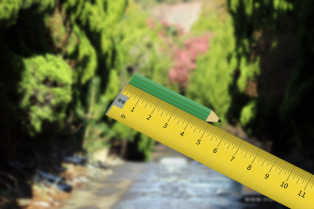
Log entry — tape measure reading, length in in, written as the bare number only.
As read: 5.5
